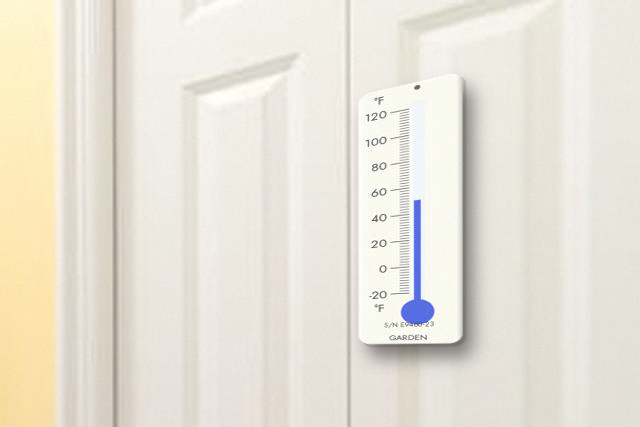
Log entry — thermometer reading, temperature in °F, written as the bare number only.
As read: 50
